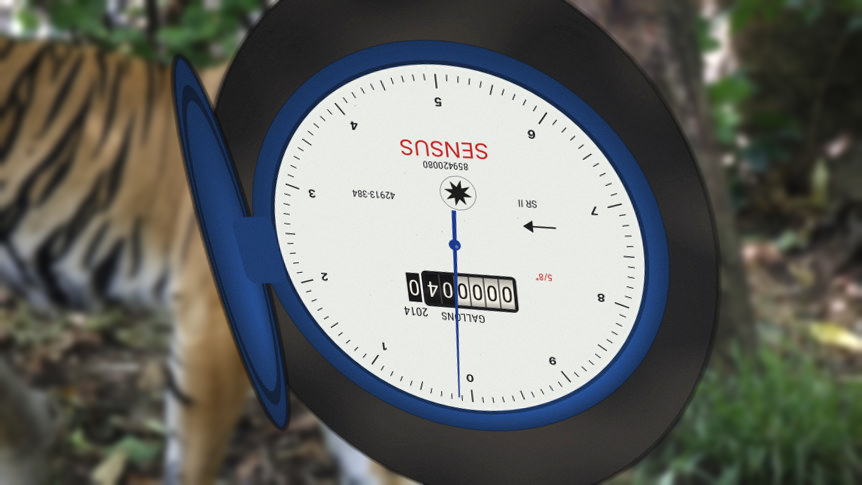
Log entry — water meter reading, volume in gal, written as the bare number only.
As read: 40.1
